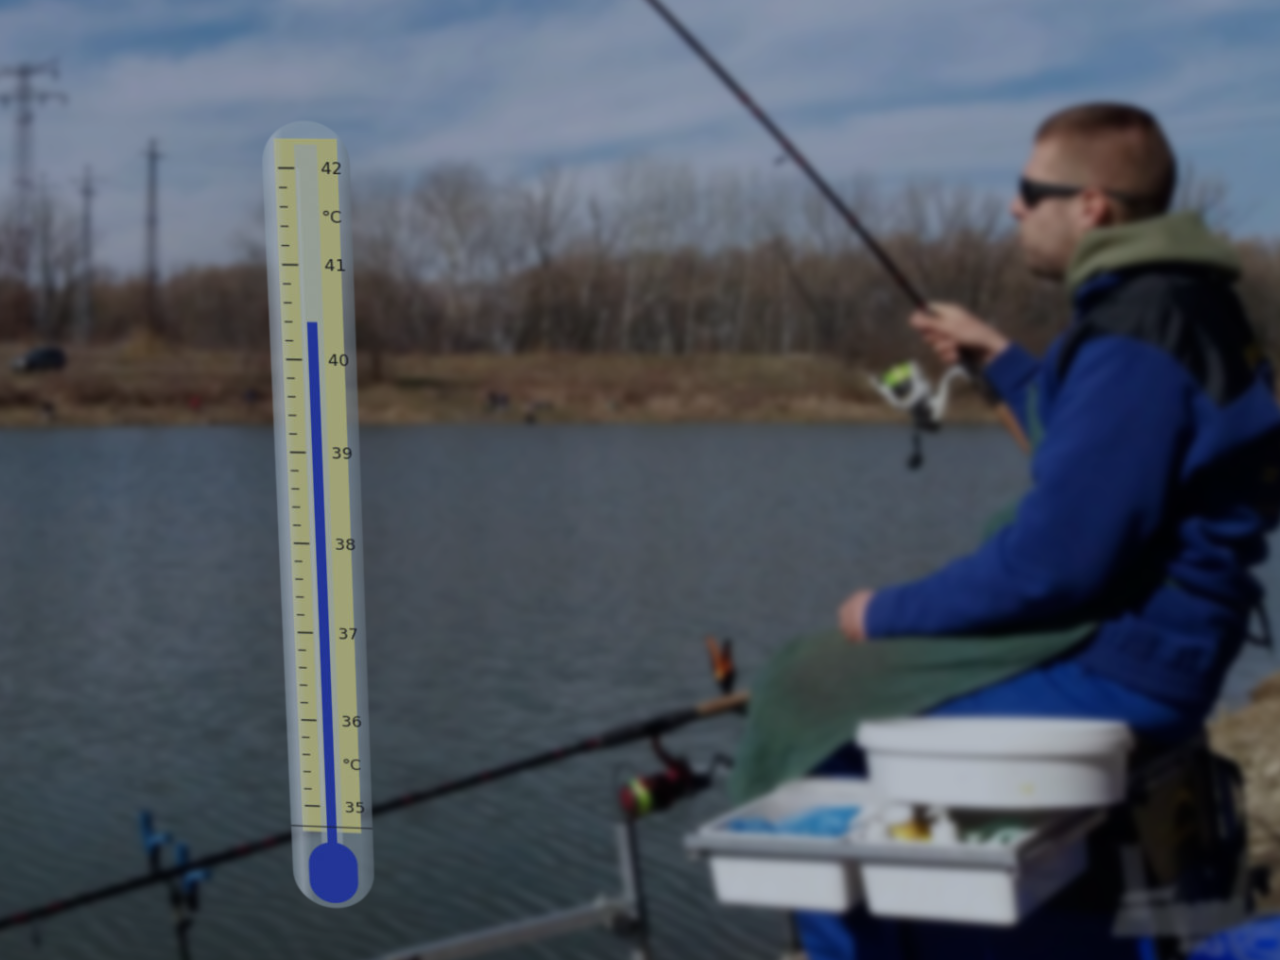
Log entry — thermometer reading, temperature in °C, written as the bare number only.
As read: 40.4
